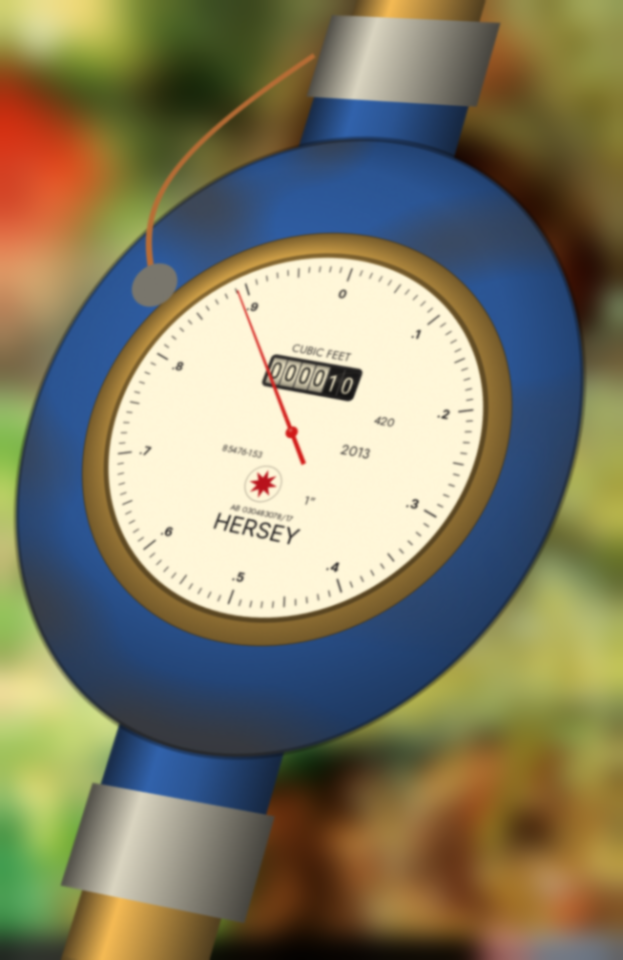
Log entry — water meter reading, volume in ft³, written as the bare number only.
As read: 9.89
